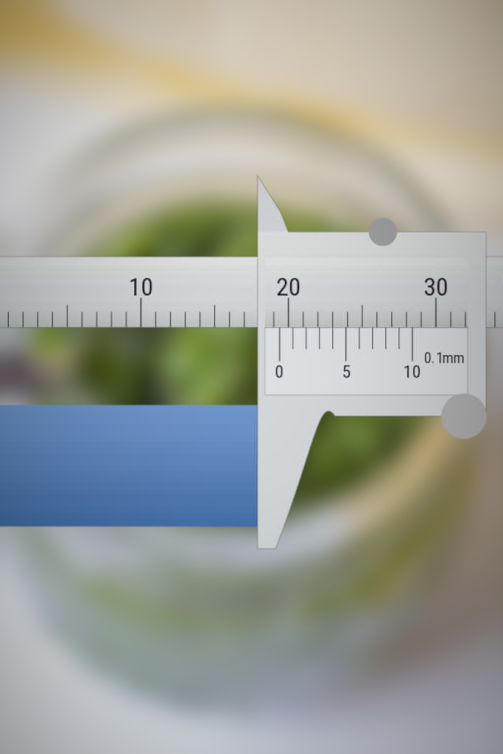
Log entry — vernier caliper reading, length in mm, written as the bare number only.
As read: 19.4
